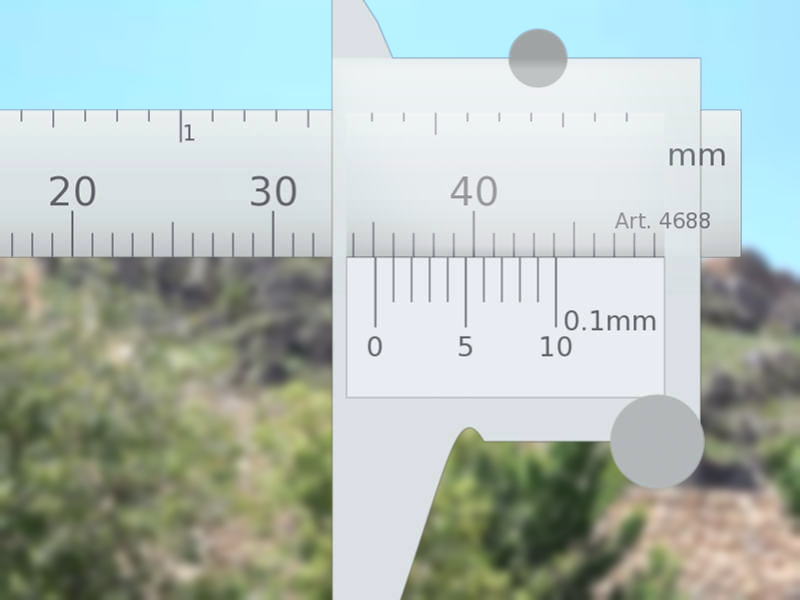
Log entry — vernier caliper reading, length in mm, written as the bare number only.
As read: 35.1
